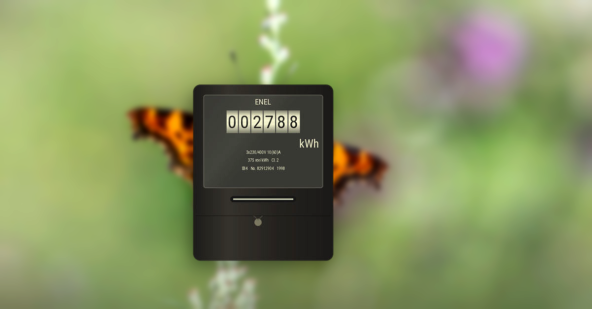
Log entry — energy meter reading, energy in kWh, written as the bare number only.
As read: 2788
